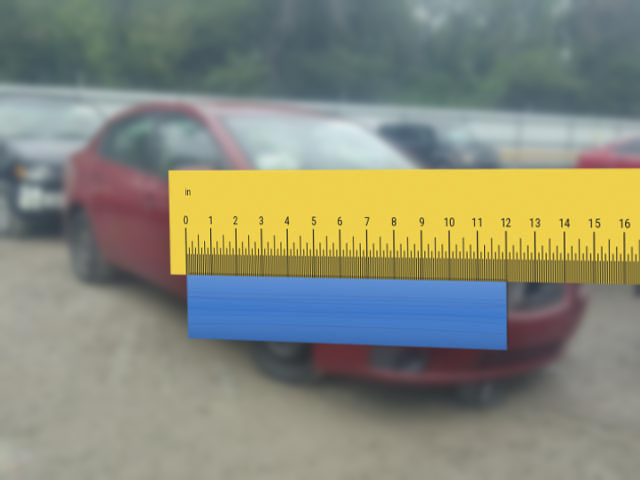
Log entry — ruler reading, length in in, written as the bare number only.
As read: 12
